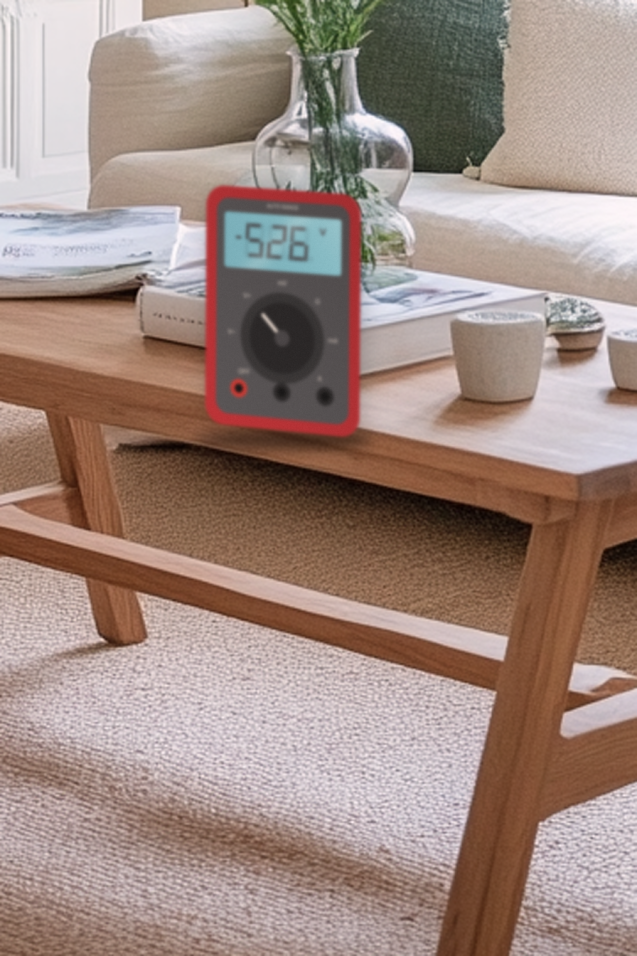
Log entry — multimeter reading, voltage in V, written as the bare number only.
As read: -526
